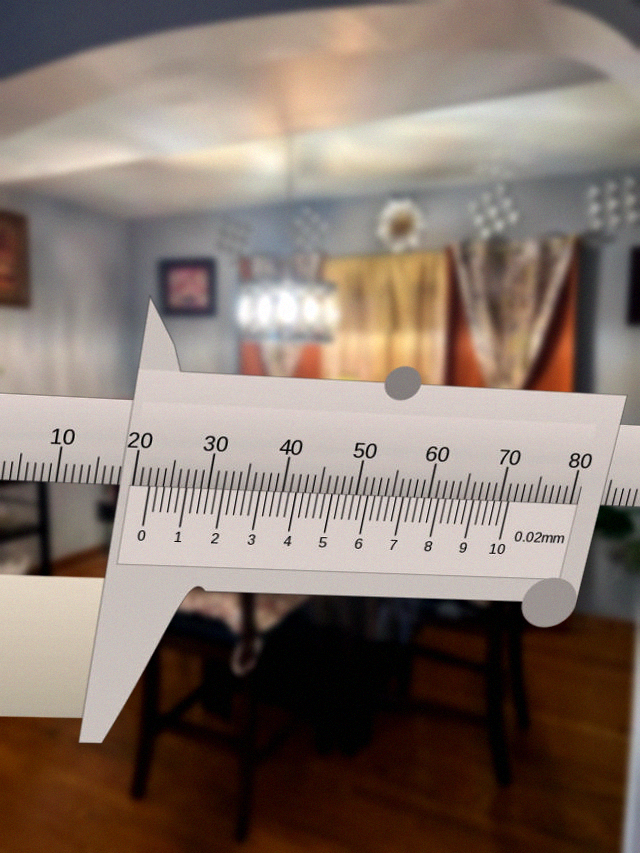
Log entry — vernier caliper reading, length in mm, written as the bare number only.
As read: 22.2
